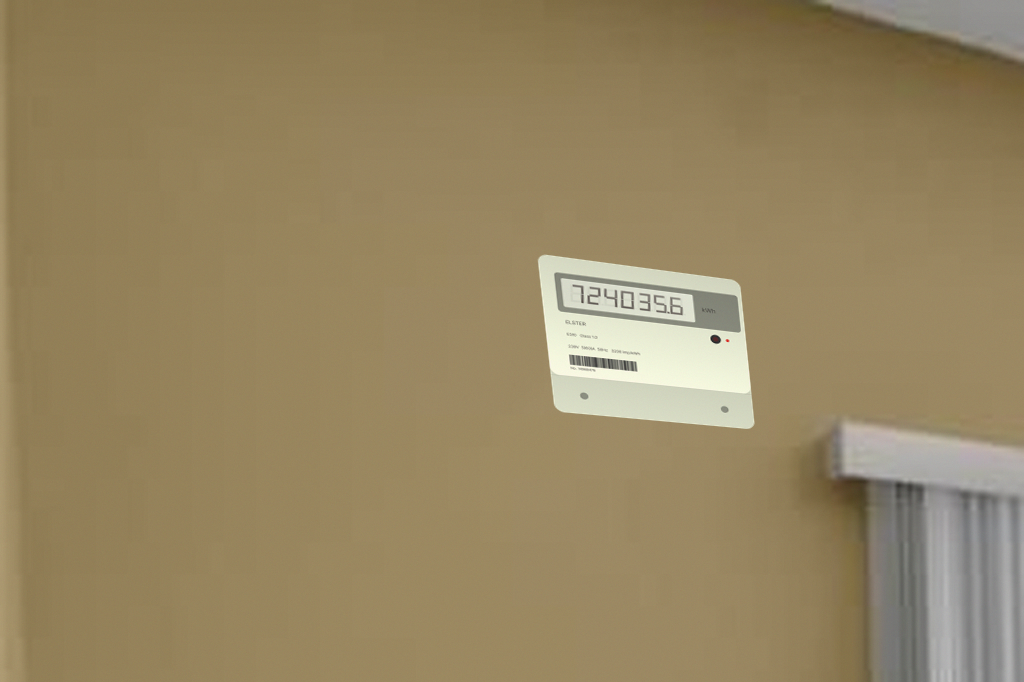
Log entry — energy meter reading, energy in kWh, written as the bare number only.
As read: 724035.6
